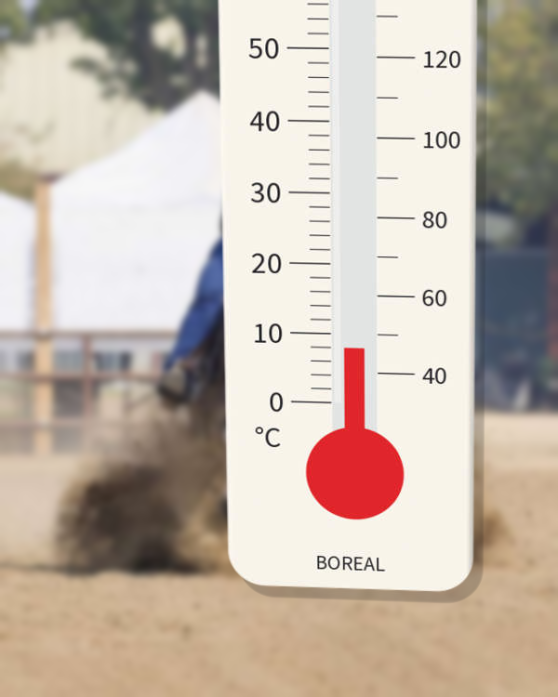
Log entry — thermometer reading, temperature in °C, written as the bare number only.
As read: 8
